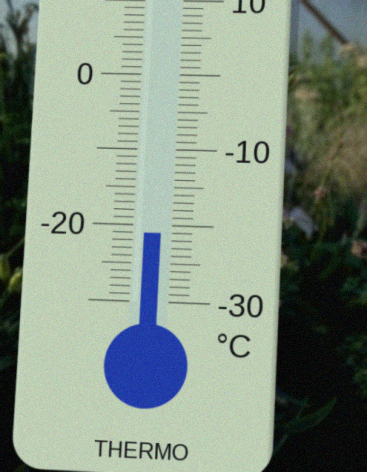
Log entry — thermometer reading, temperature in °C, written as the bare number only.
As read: -21
